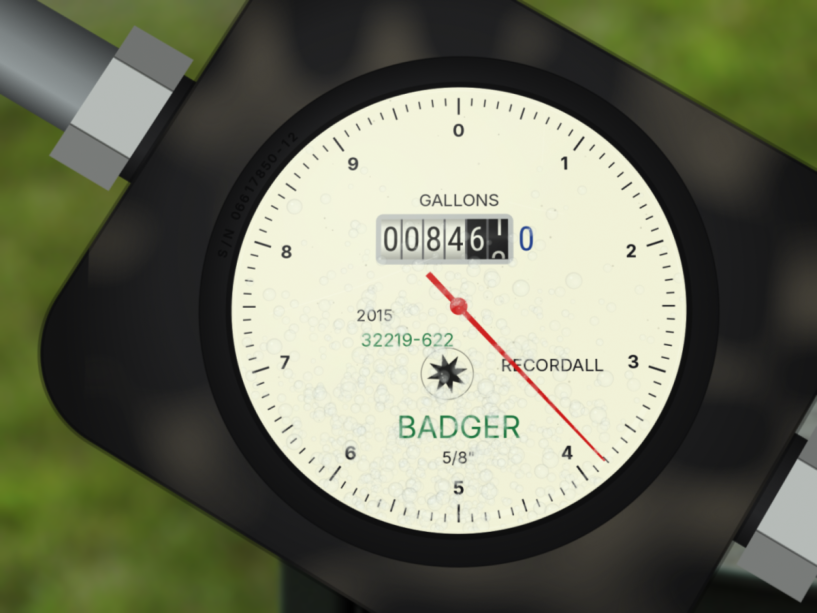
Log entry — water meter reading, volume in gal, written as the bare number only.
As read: 84613.8
